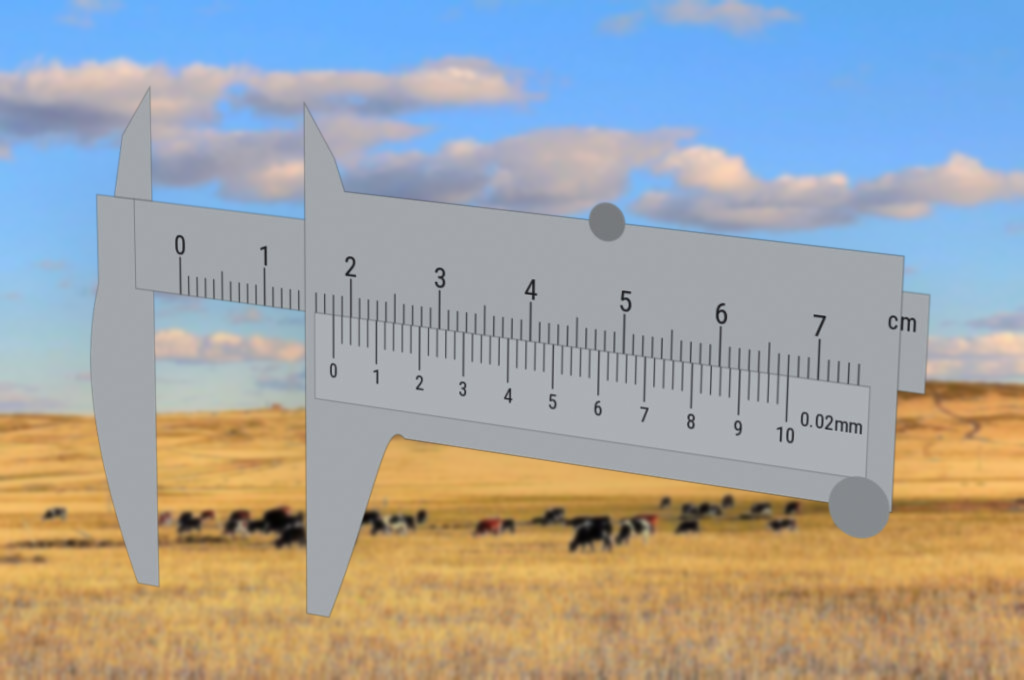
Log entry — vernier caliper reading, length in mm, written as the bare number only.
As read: 18.0
